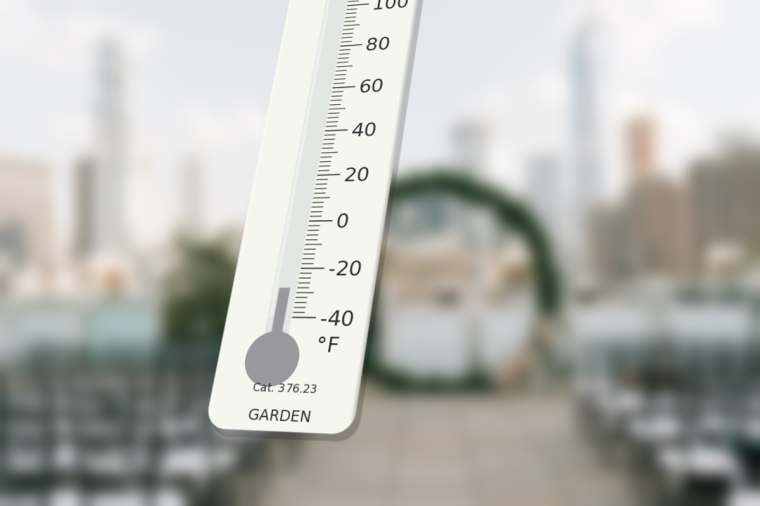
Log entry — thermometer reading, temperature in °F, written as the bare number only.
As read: -28
